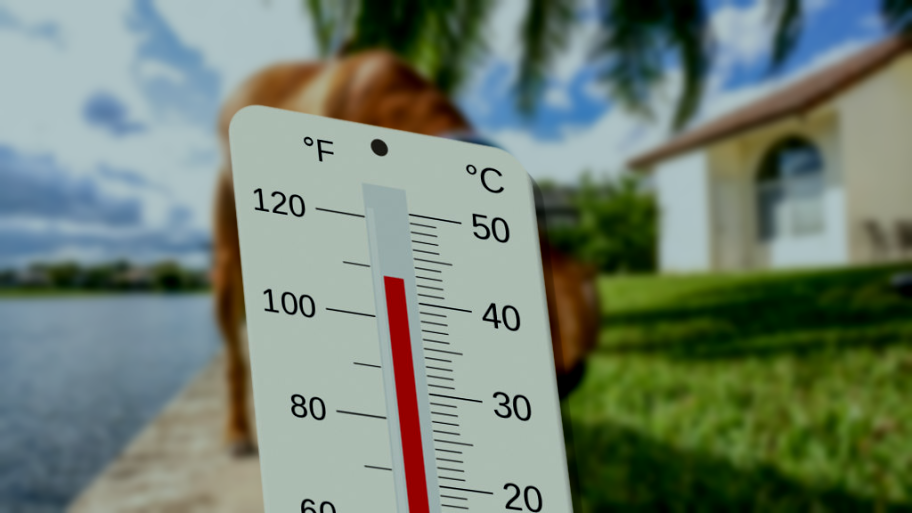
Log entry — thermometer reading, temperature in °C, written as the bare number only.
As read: 42.5
